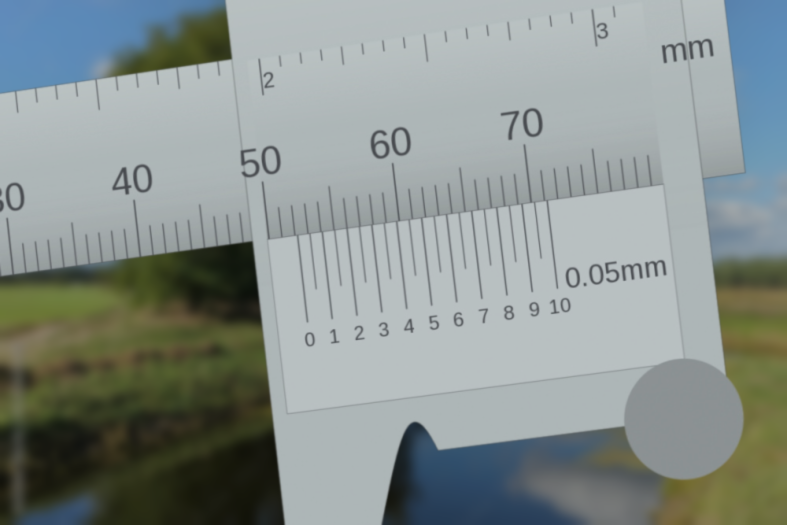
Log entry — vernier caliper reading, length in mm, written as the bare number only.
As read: 52.2
